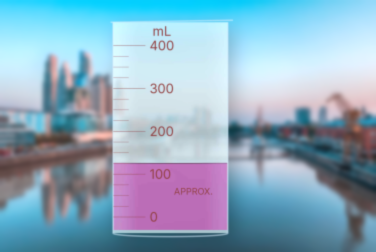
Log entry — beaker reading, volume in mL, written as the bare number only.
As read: 125
